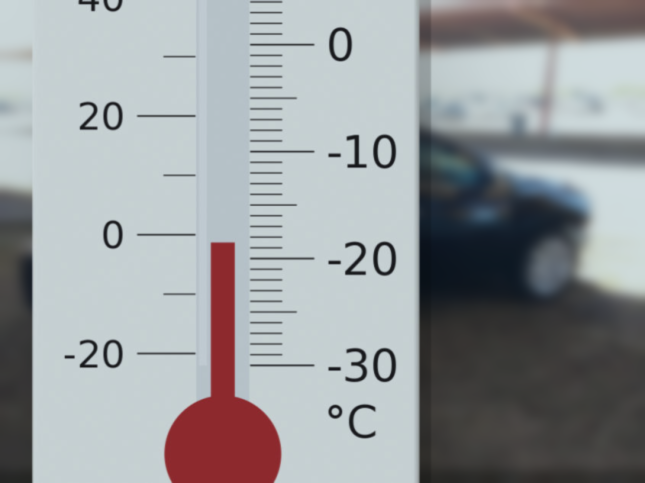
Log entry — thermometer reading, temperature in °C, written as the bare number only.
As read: -18.5
